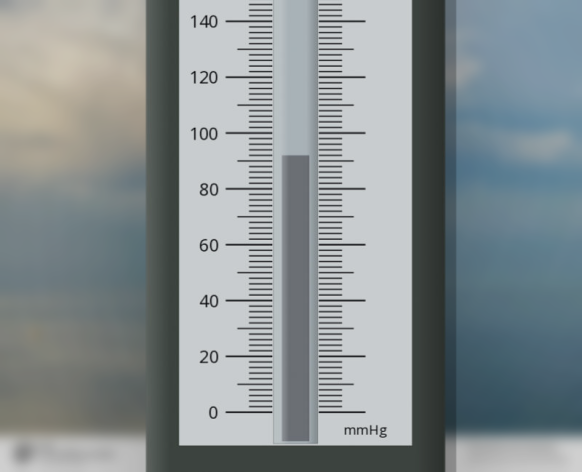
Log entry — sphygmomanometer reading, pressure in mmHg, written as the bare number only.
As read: 92
